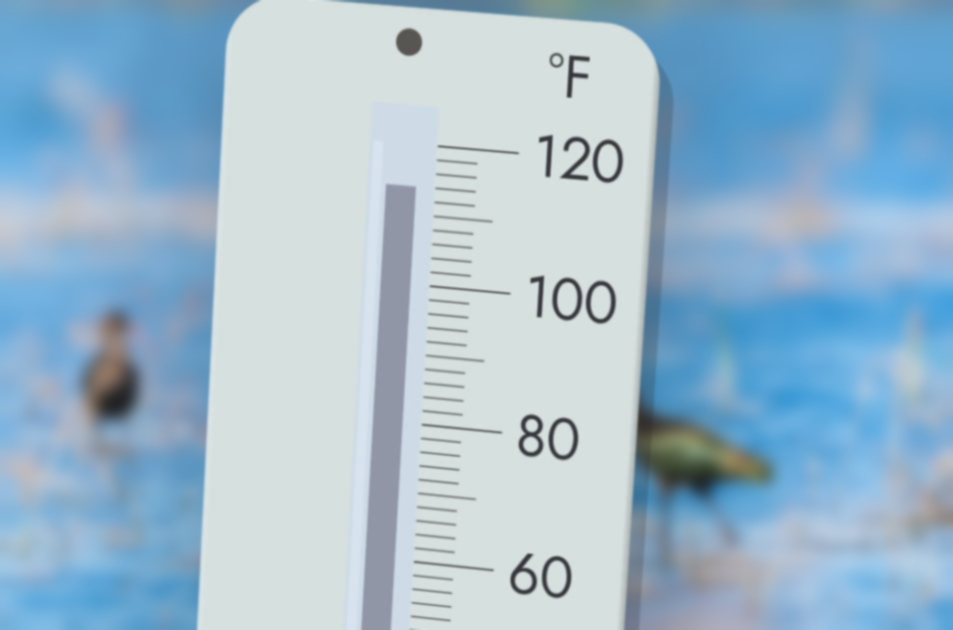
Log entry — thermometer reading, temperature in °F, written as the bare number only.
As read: 114
